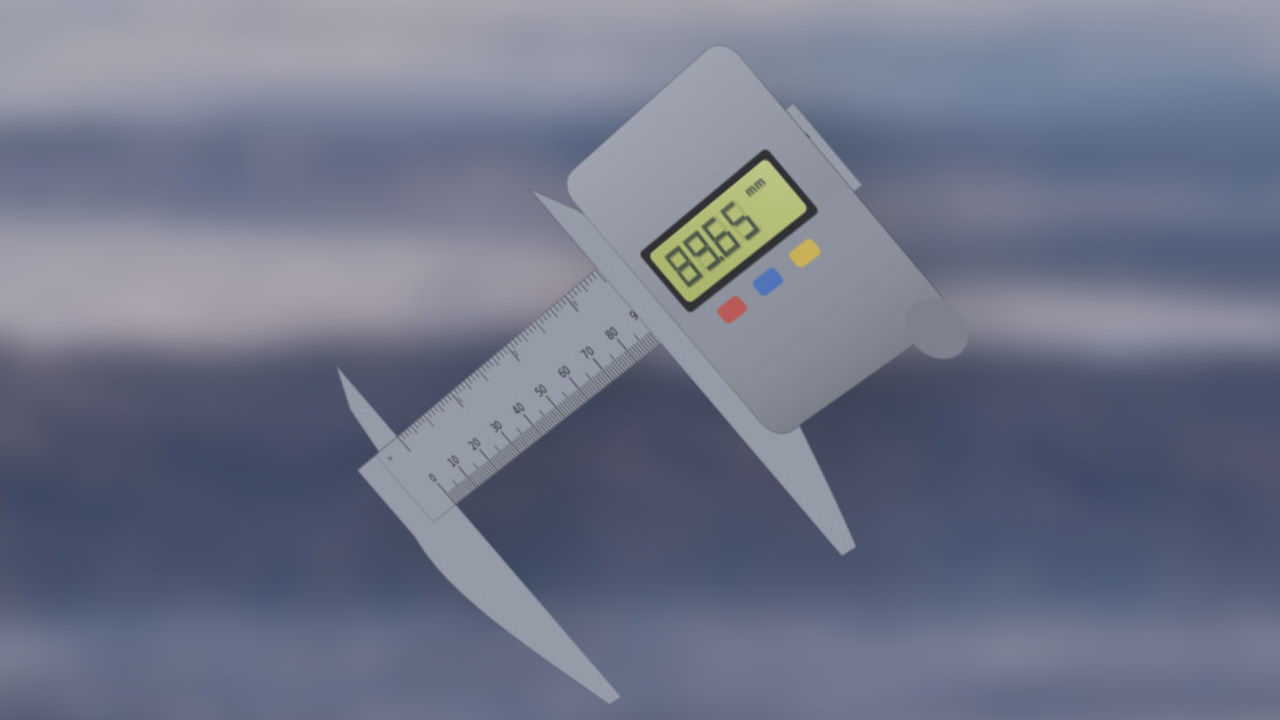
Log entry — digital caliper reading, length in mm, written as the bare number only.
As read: 89.65
